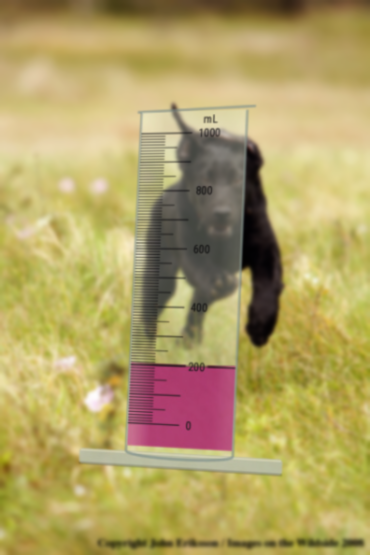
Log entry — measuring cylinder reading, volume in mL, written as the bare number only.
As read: 200
